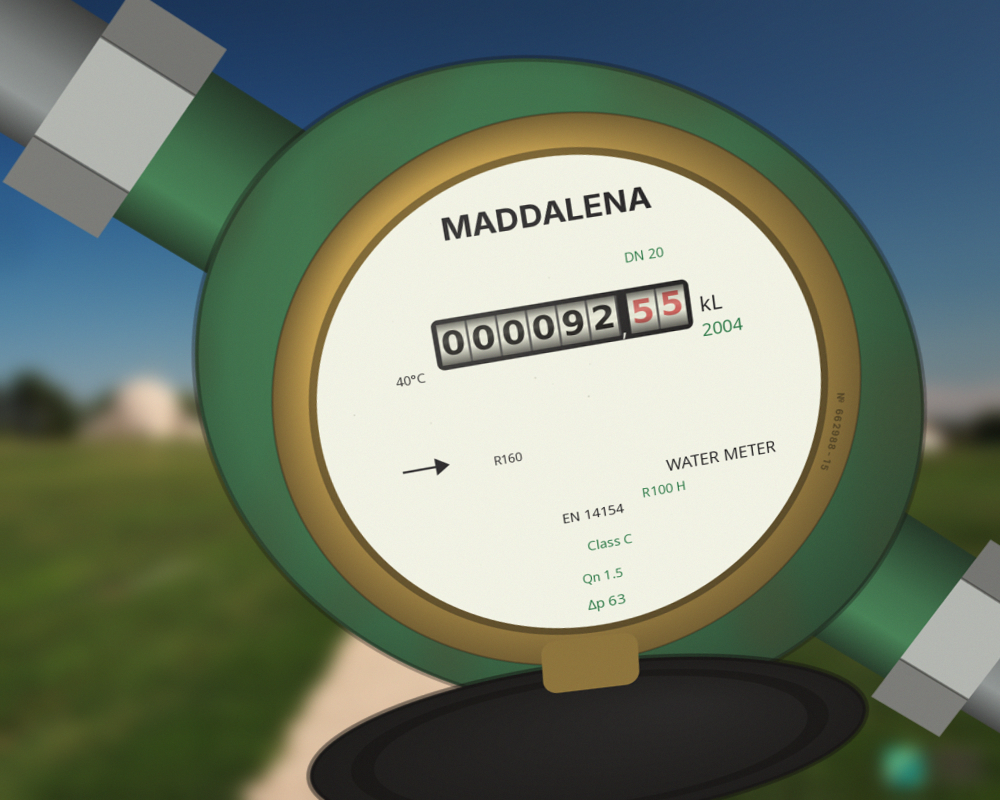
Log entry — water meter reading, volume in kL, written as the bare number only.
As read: 92.55
